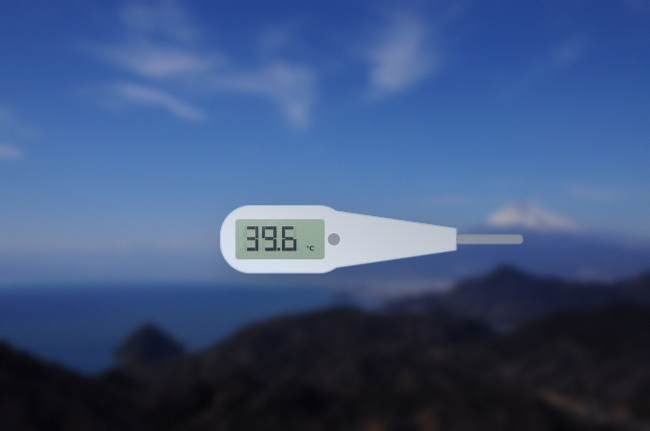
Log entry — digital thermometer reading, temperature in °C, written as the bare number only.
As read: 39.6
